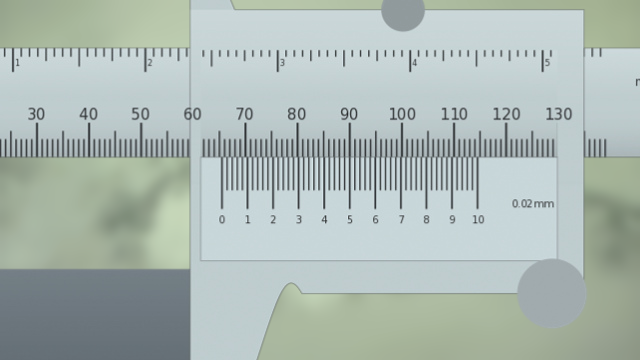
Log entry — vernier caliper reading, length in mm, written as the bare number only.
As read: 65.5
